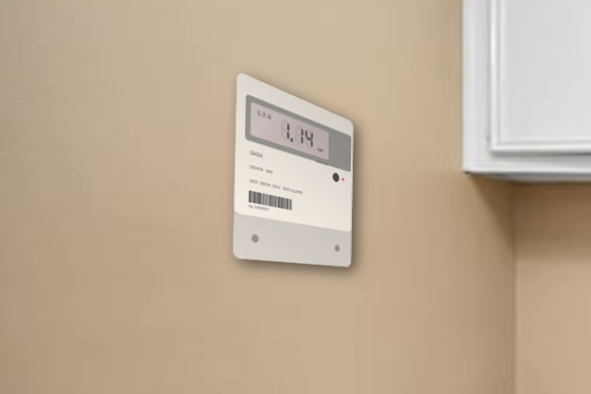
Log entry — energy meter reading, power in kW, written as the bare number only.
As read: 1.14
